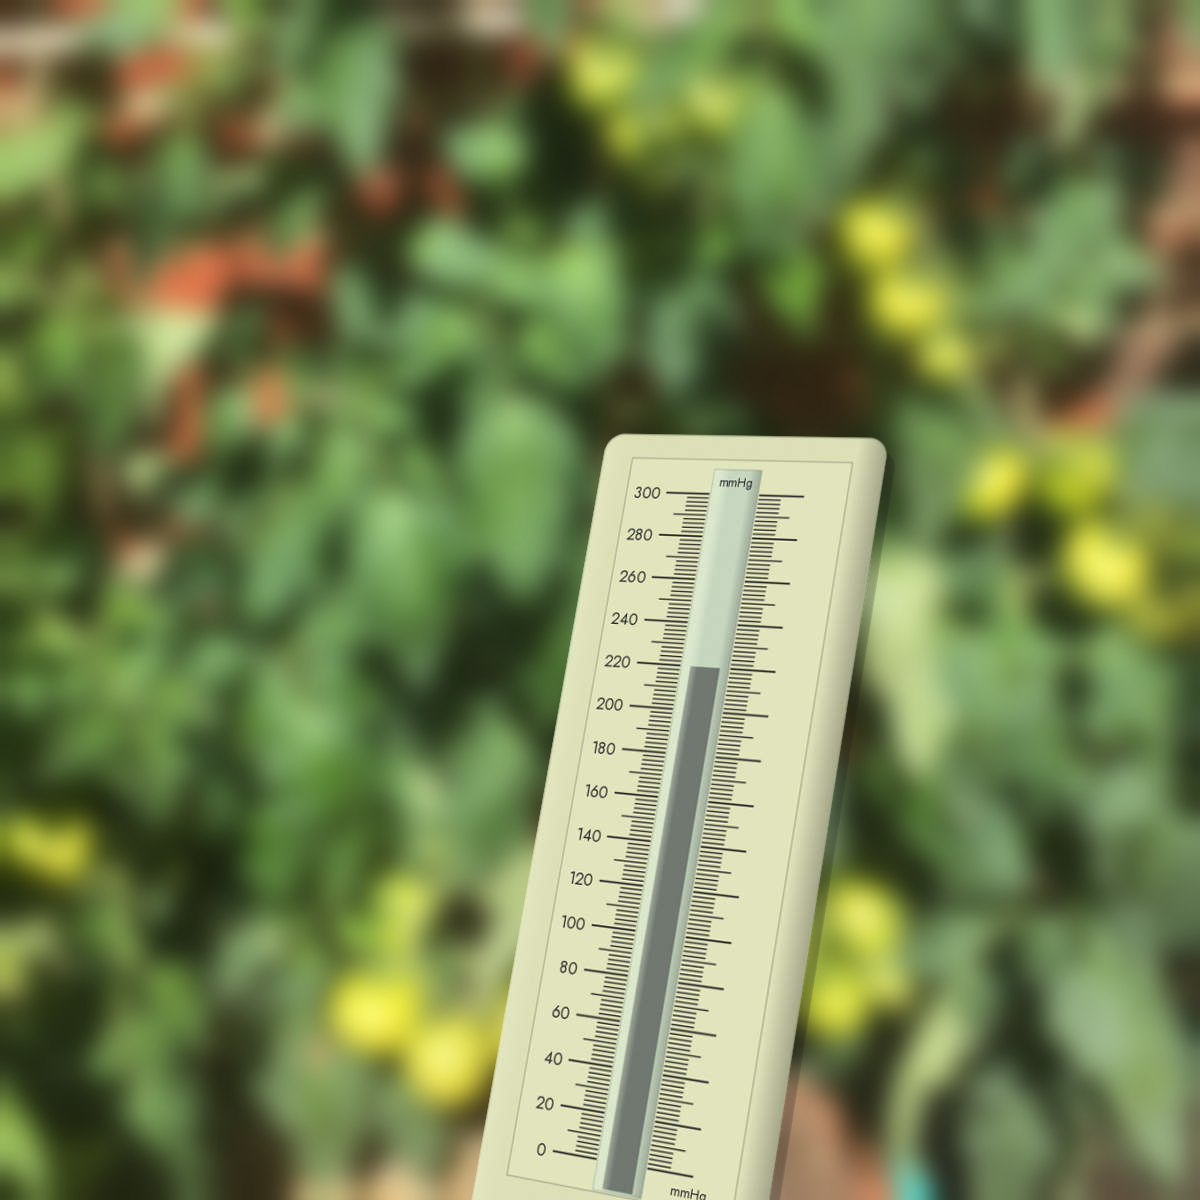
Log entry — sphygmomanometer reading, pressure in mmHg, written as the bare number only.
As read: 220
